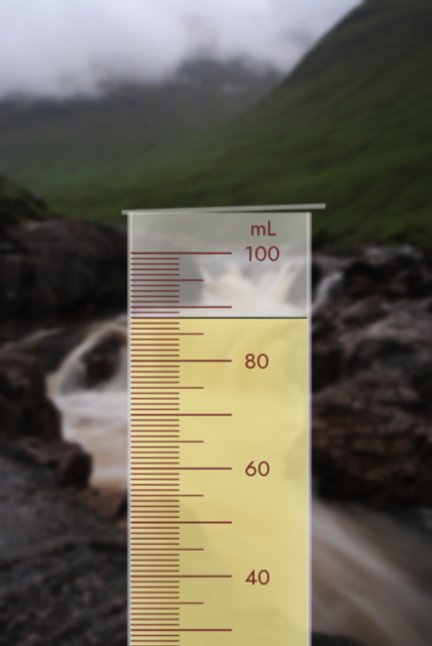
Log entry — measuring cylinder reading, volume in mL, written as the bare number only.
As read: 88
